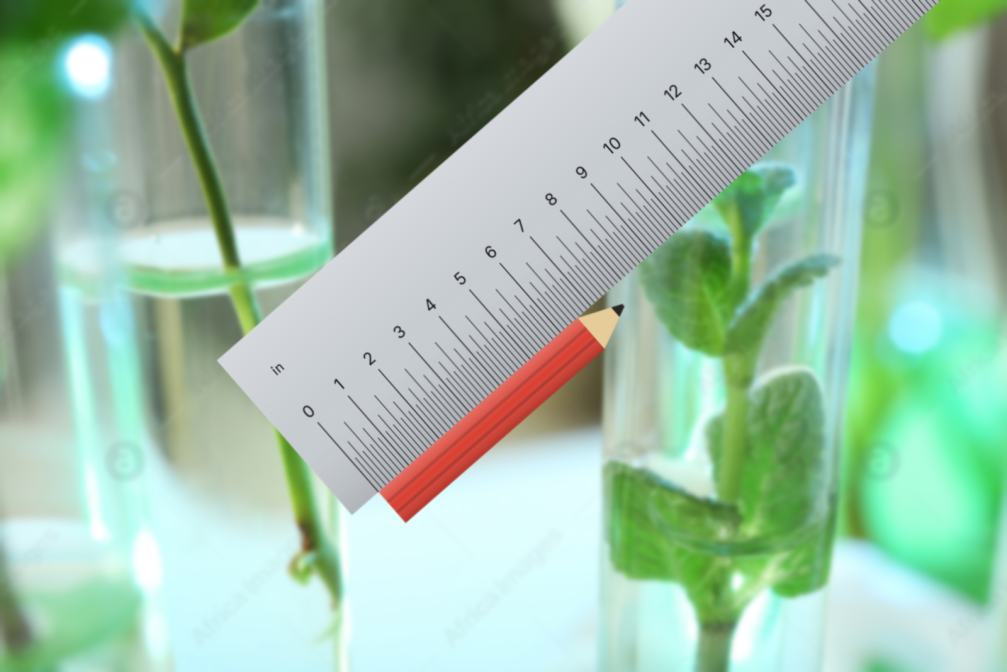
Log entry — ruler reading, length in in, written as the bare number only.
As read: 7.625
